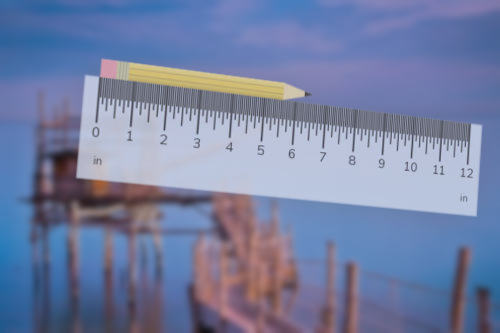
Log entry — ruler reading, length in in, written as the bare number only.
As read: 6.5
